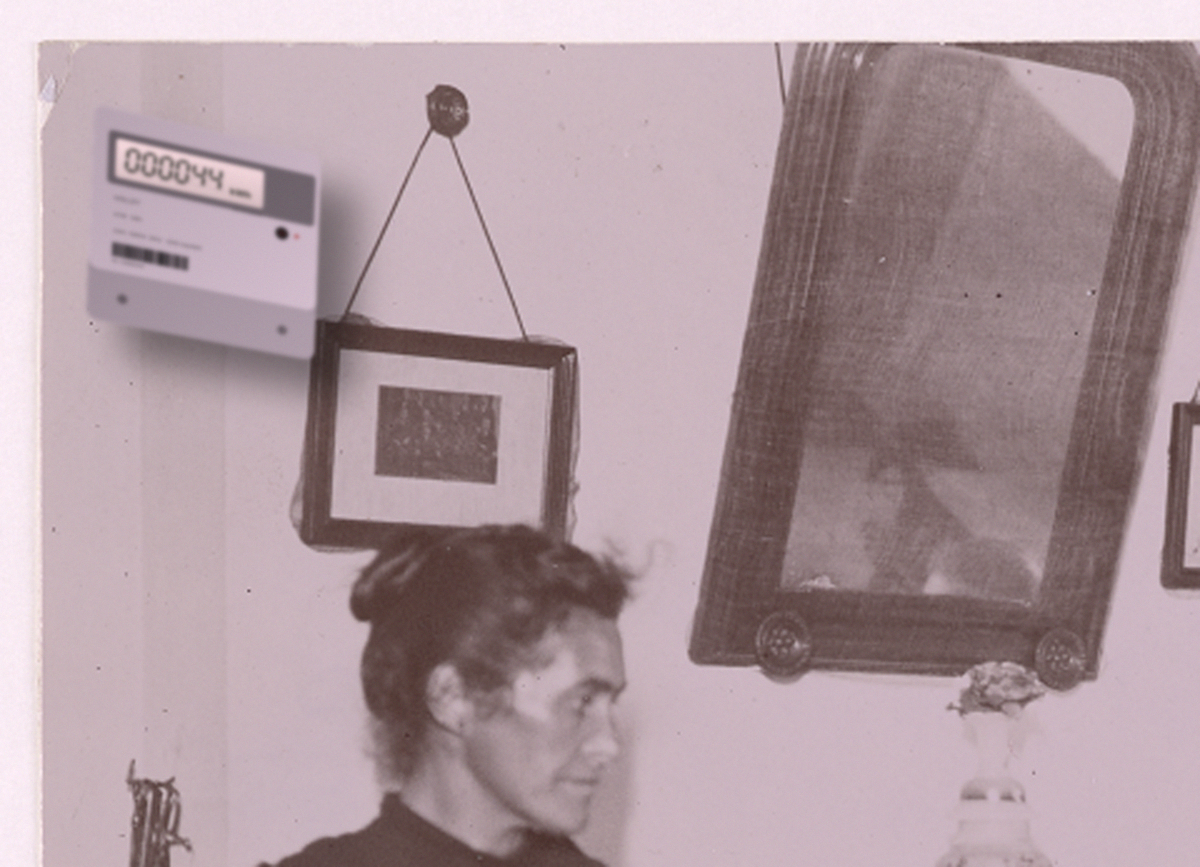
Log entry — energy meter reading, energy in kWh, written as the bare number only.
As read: 44
